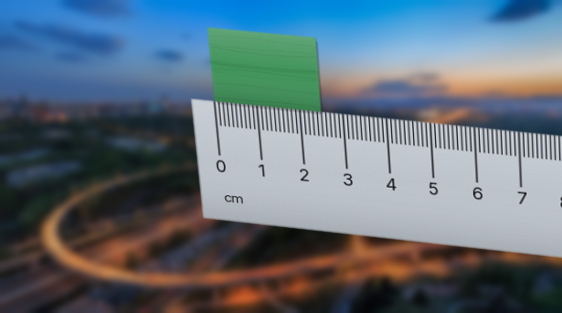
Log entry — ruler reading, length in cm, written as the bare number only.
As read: 2.5
